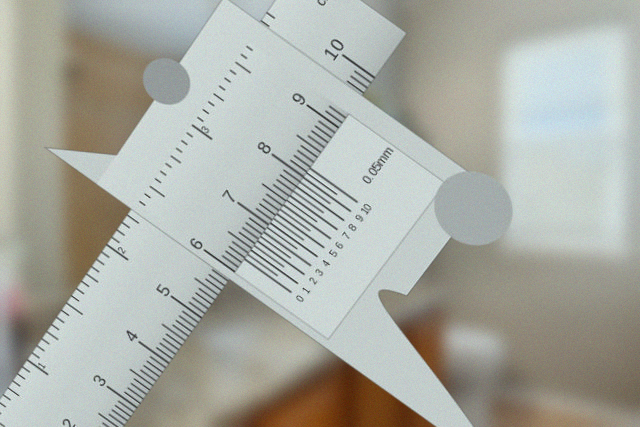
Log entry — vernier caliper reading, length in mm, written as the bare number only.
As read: 62.8
